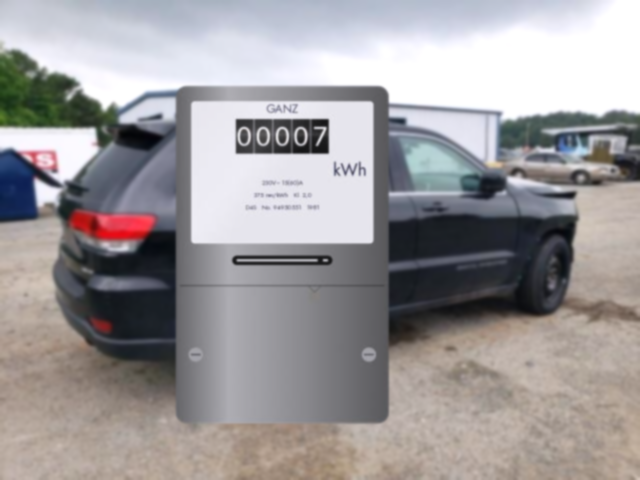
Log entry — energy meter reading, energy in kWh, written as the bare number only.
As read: 7
